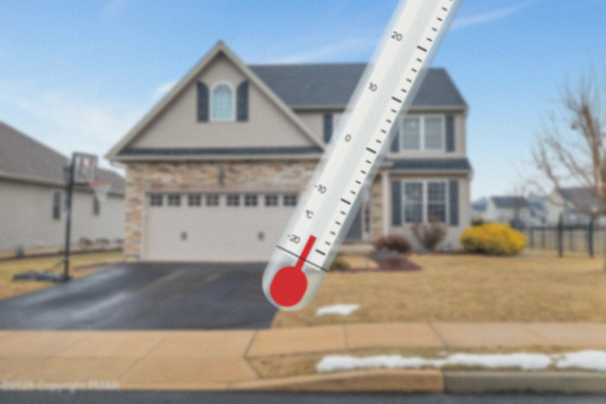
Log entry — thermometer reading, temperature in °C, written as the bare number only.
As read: -18
